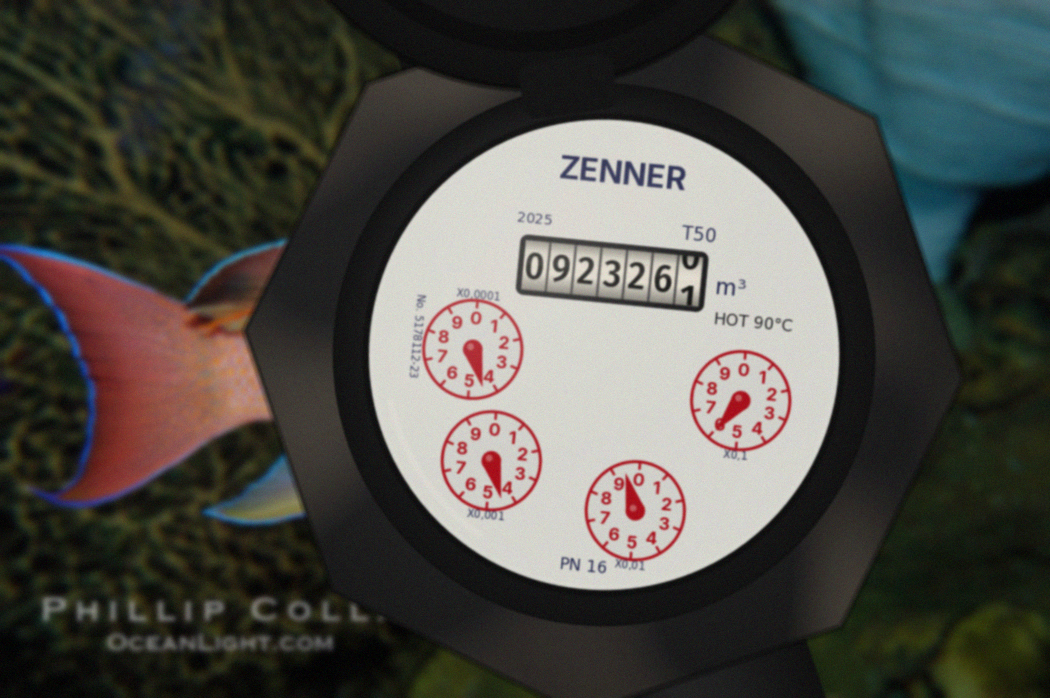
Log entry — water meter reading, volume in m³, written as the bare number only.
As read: 923260.5944
